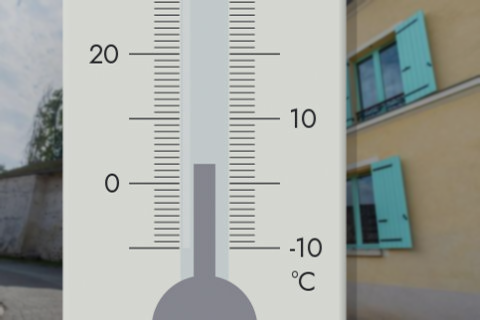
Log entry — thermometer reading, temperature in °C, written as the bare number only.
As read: 3
